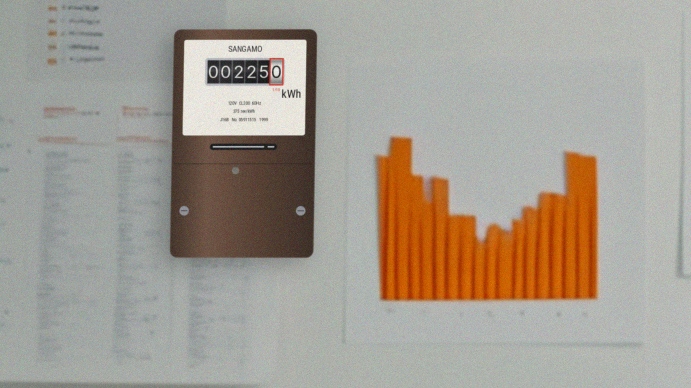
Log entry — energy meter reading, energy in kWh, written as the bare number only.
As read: 225.0
